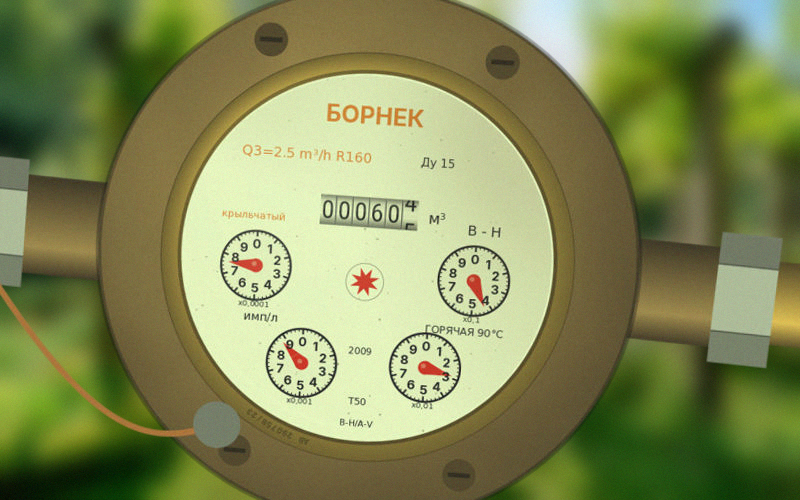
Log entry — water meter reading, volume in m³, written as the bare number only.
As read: 604.4287
